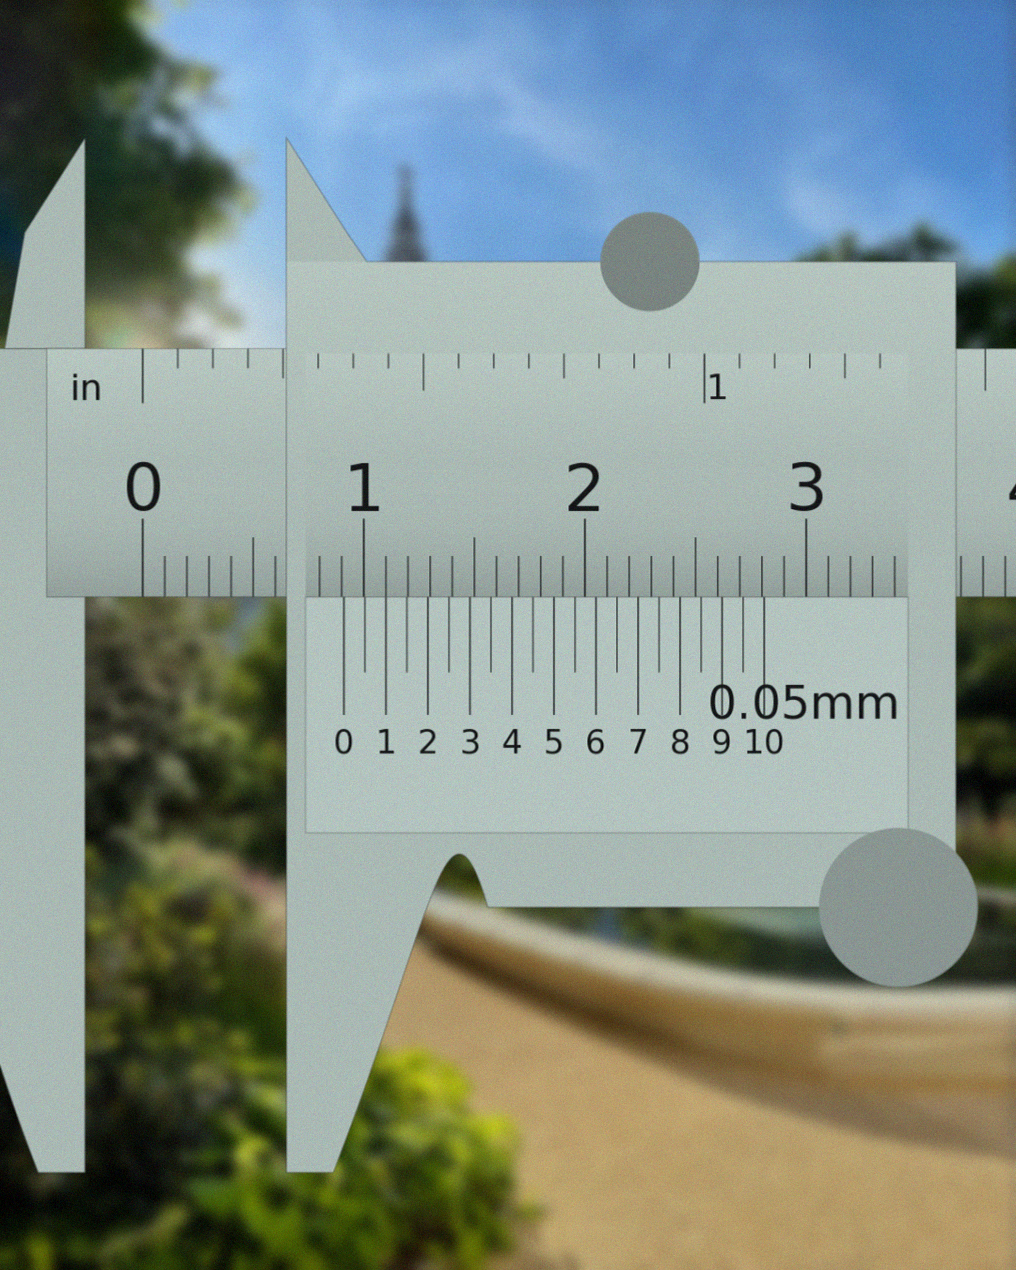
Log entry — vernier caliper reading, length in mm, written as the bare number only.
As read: 9.10
